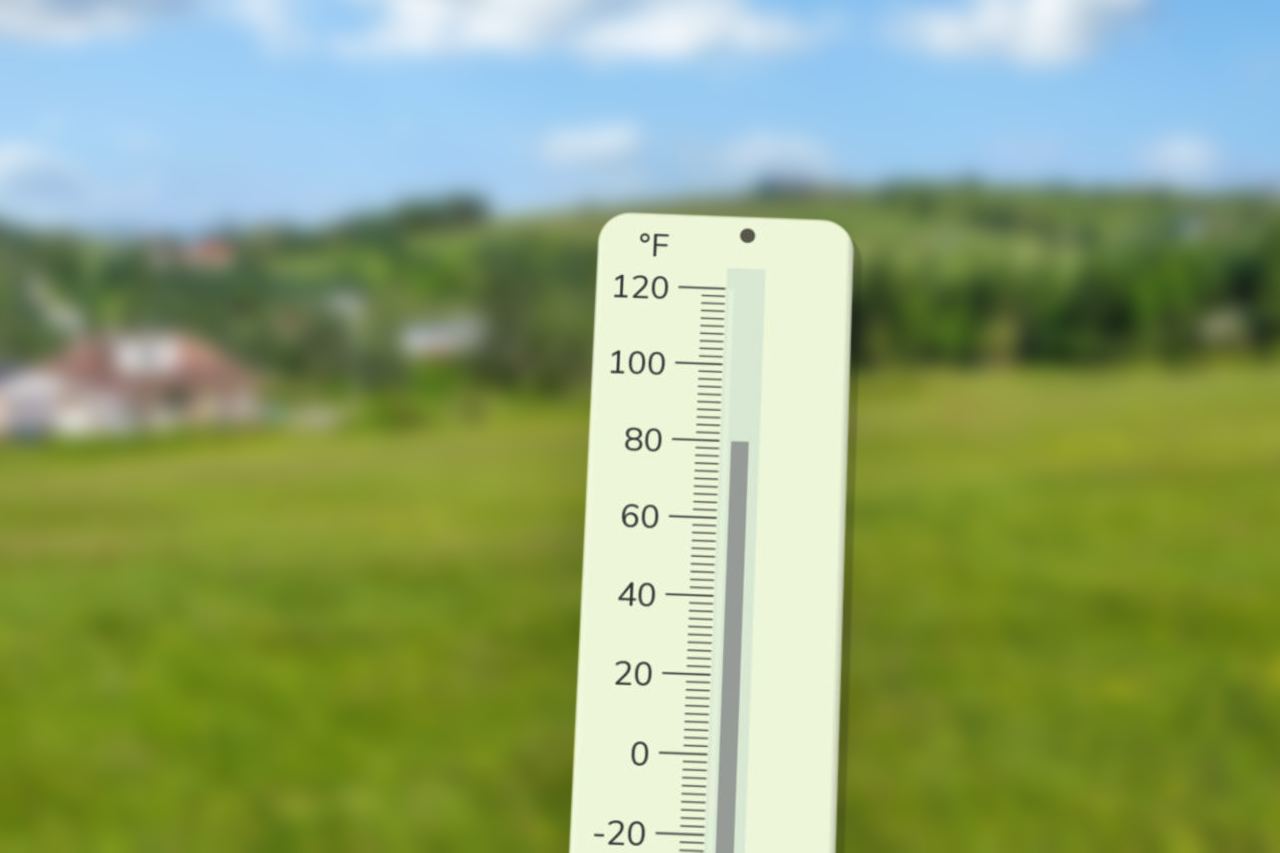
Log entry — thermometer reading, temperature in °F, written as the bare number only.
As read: 80
